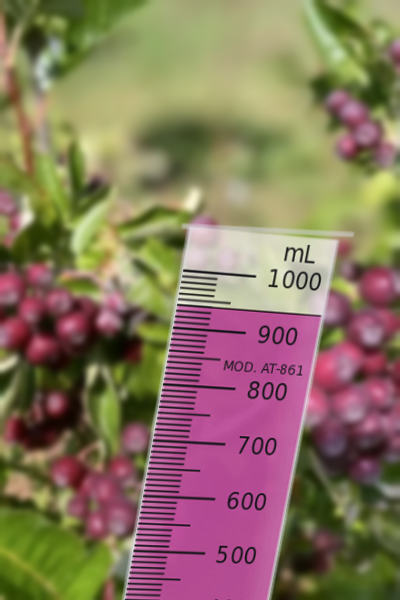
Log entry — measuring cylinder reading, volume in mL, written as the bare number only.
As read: 940
